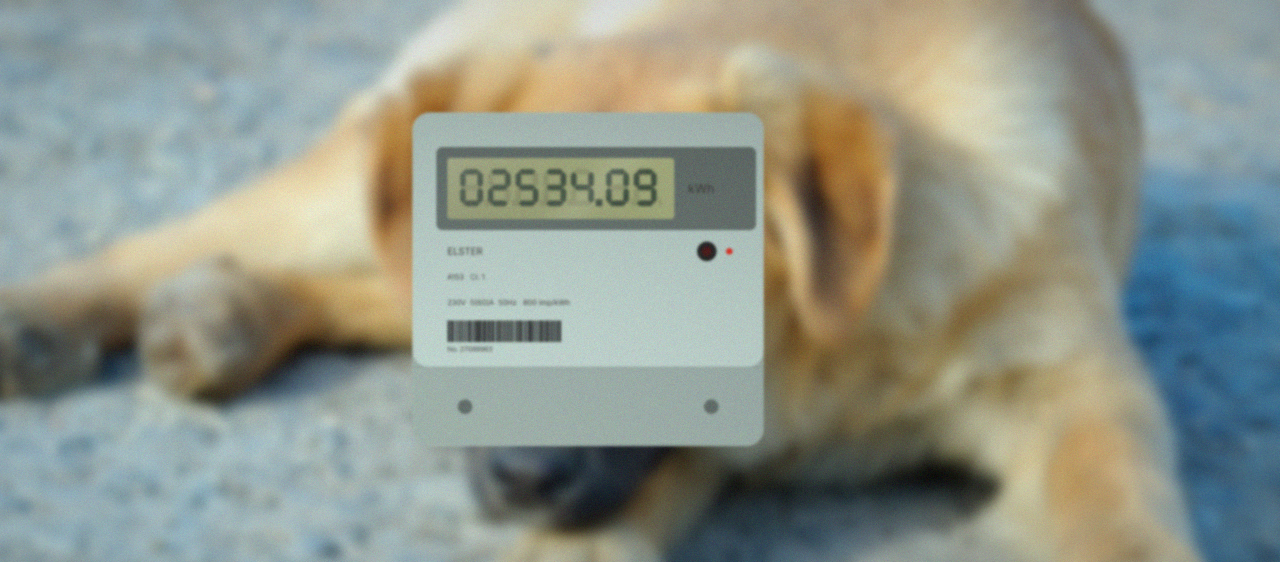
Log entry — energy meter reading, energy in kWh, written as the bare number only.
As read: 2534.09
